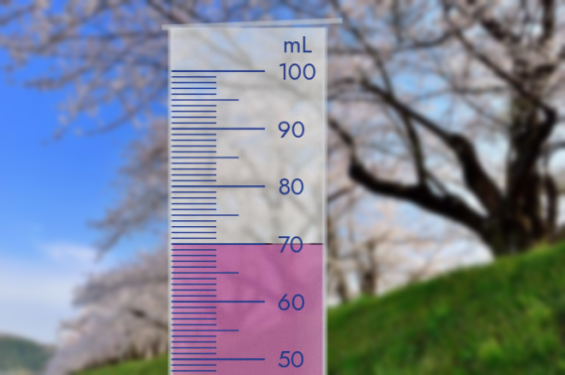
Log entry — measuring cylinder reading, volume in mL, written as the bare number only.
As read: 70
